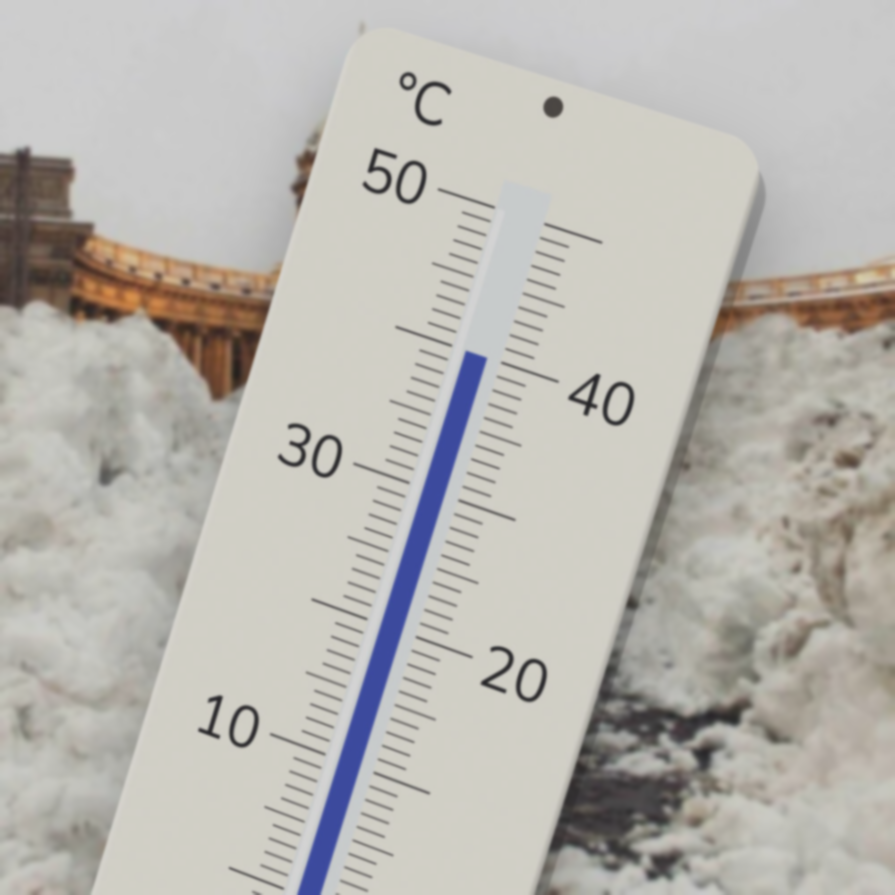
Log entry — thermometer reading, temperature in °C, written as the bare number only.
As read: 40
